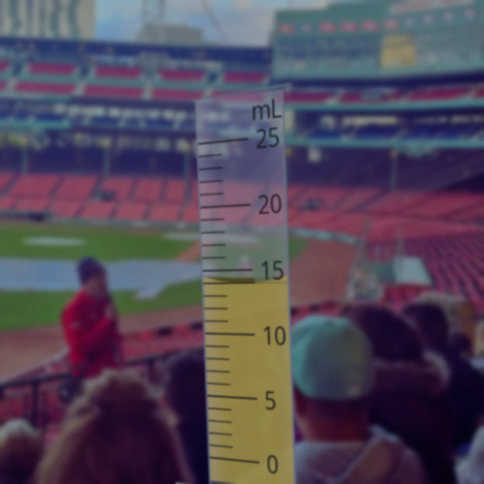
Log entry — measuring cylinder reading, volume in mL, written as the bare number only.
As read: 14
